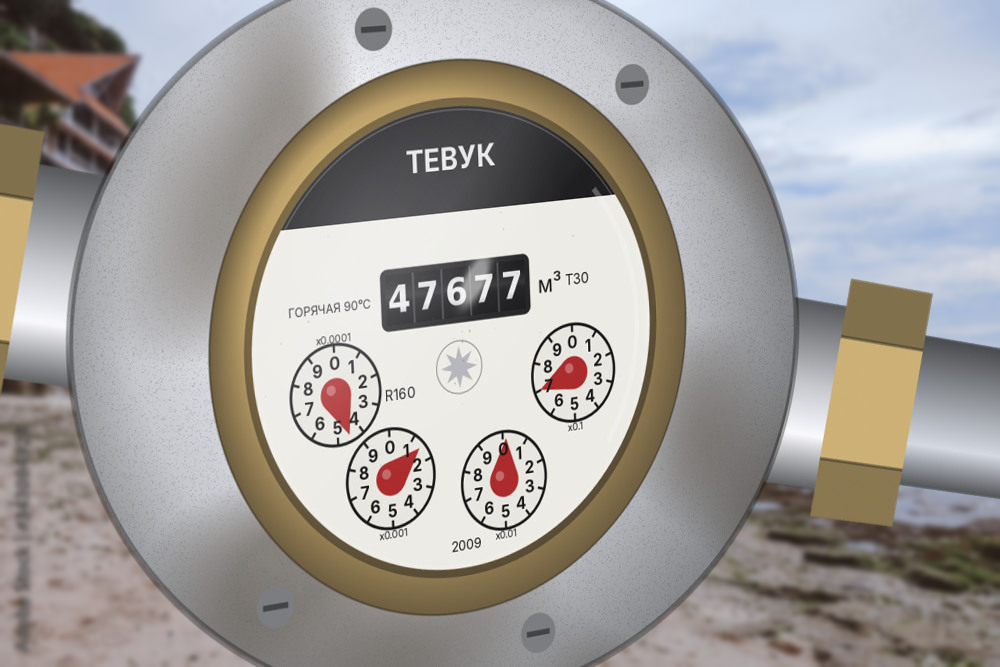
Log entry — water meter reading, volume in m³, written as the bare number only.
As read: 47677.7014
